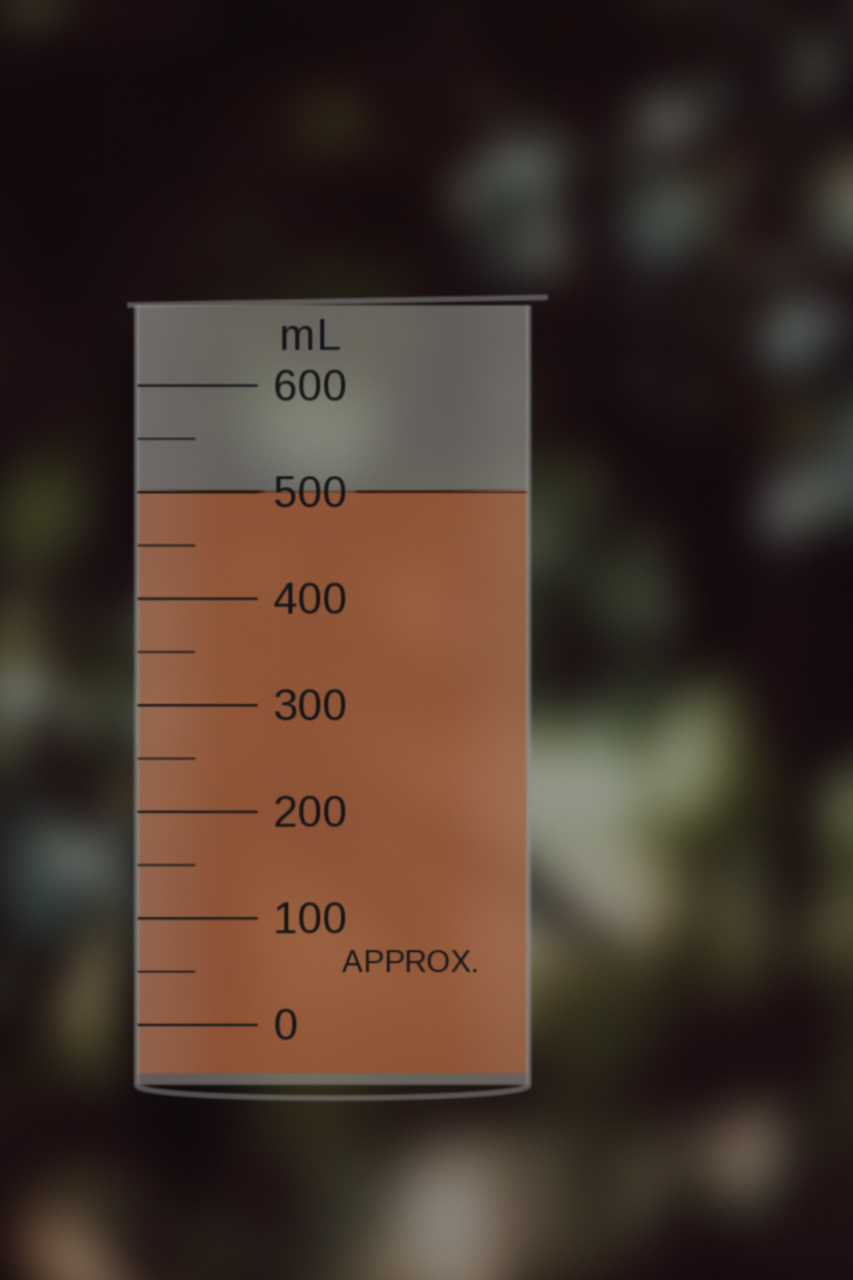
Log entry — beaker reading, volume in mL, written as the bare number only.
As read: 500
